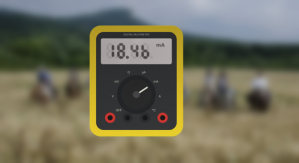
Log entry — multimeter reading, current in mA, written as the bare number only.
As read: 18.46
